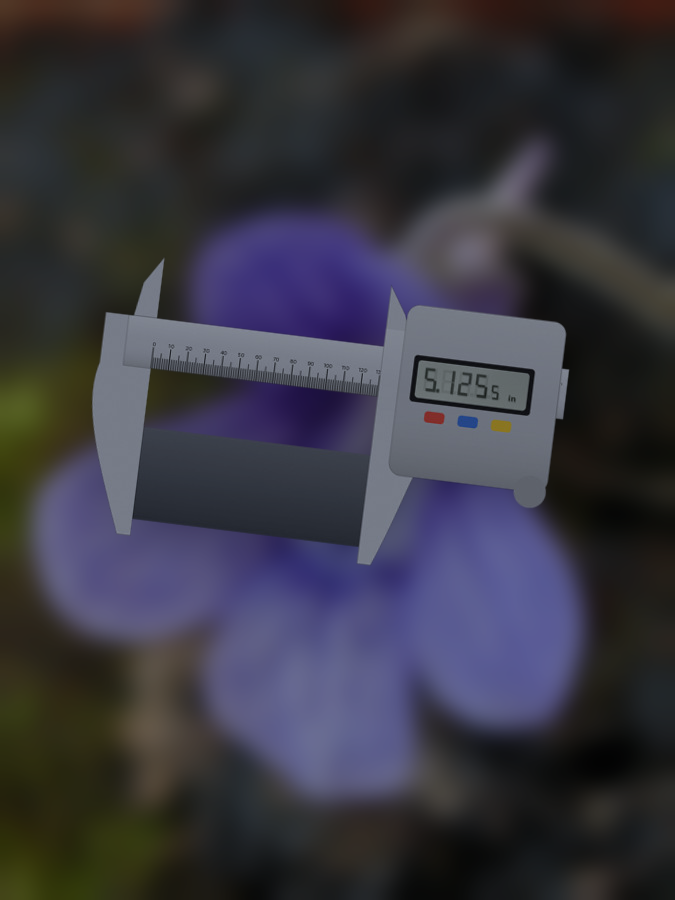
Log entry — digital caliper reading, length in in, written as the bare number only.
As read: 5.1255
